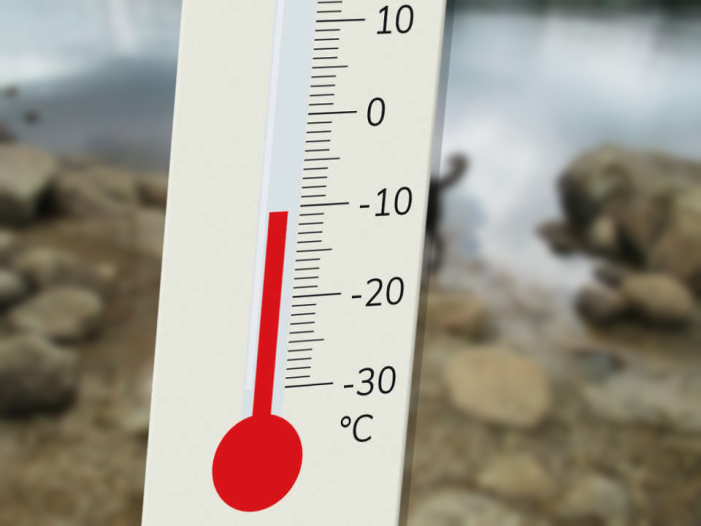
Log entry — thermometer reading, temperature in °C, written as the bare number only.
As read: -10.5
